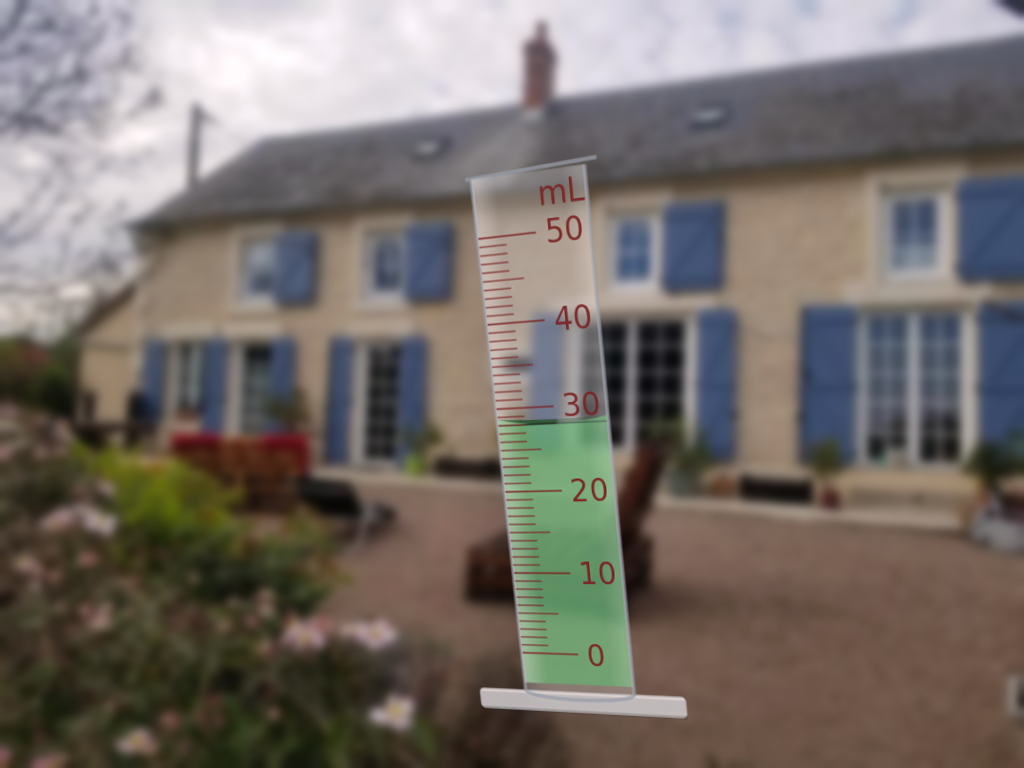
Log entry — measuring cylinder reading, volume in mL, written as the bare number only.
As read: 28
